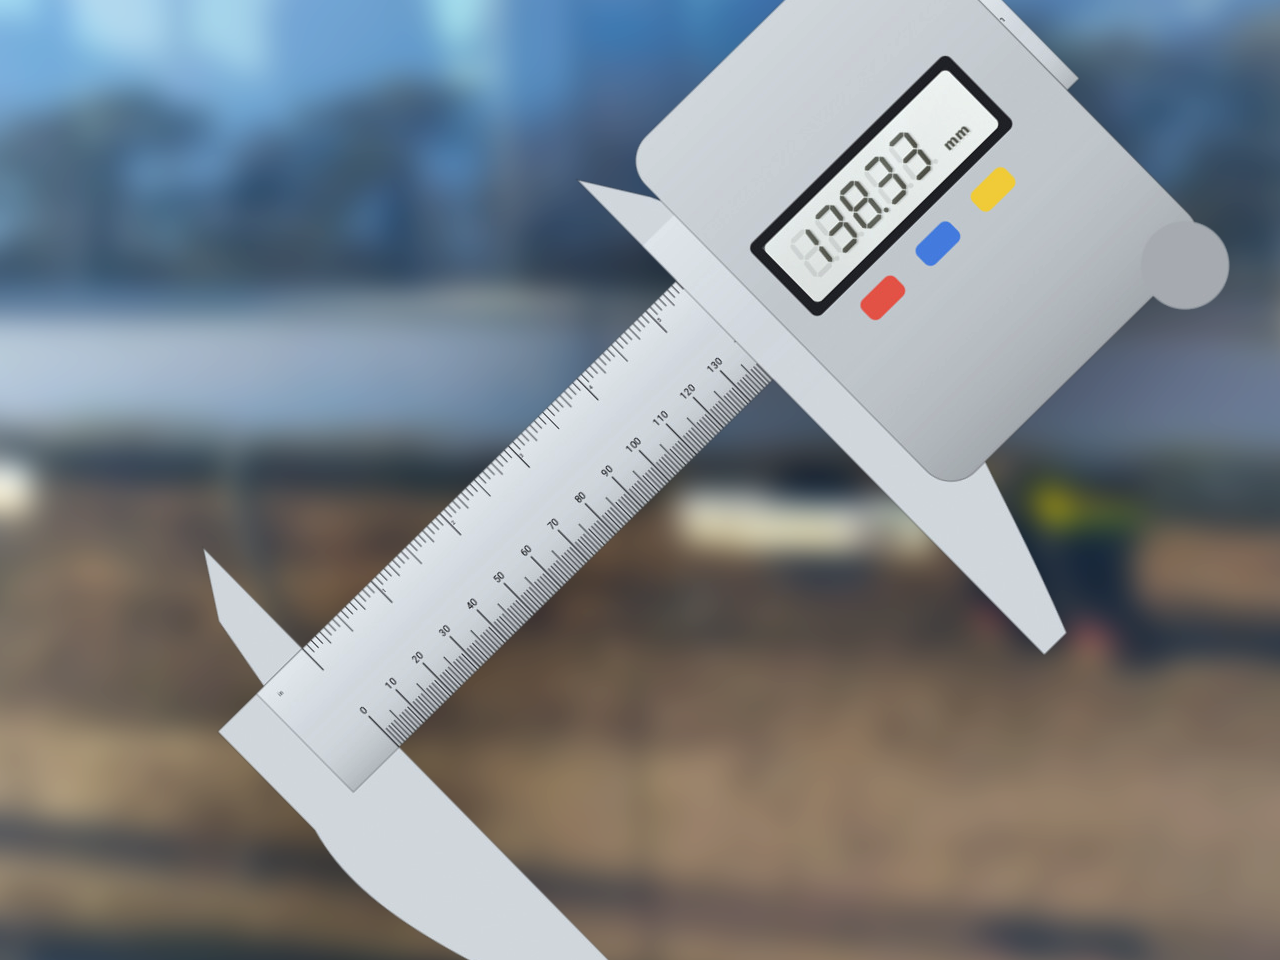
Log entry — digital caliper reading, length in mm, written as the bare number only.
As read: 138.33
